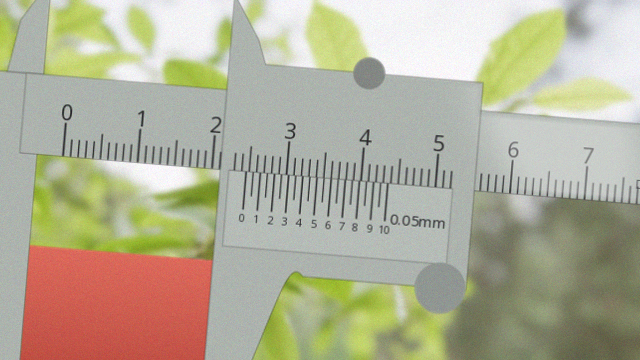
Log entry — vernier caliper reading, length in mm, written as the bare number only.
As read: 24.6
